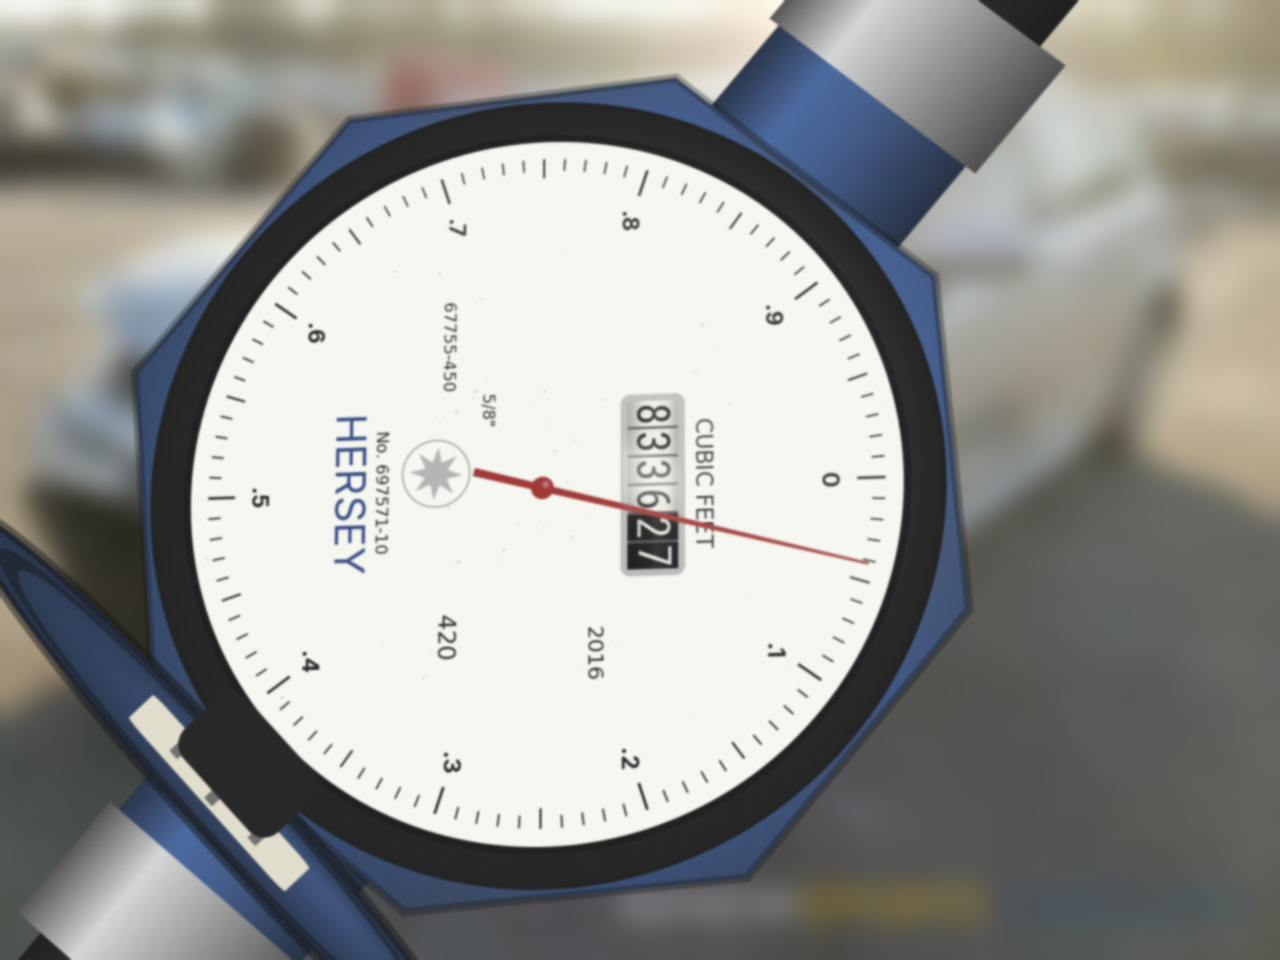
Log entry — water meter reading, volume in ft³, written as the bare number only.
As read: 833627.04
